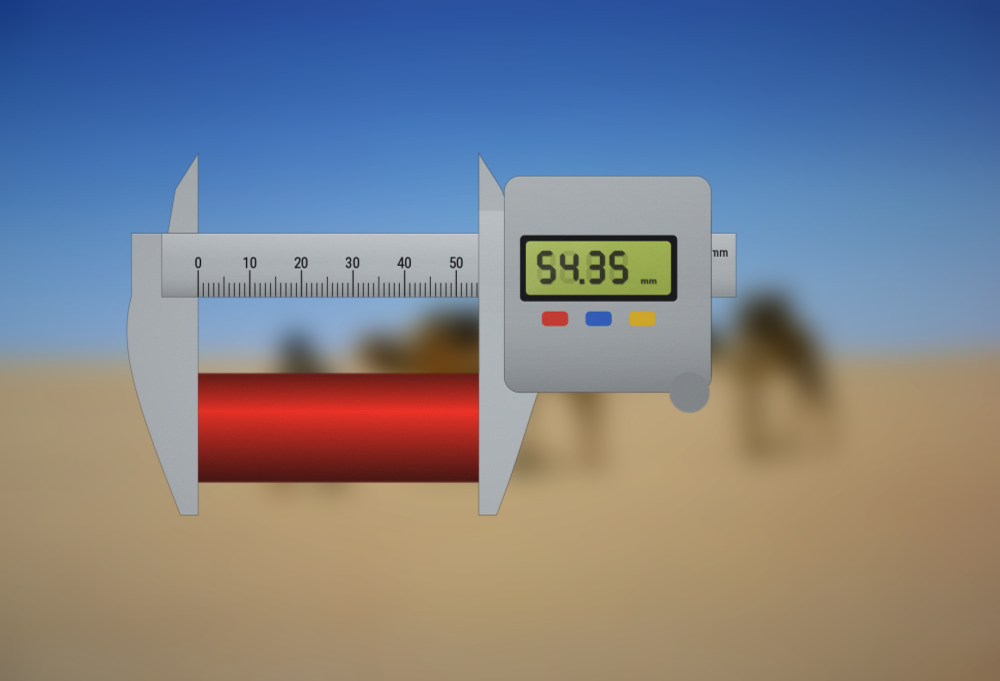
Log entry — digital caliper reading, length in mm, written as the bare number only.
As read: 54.35
